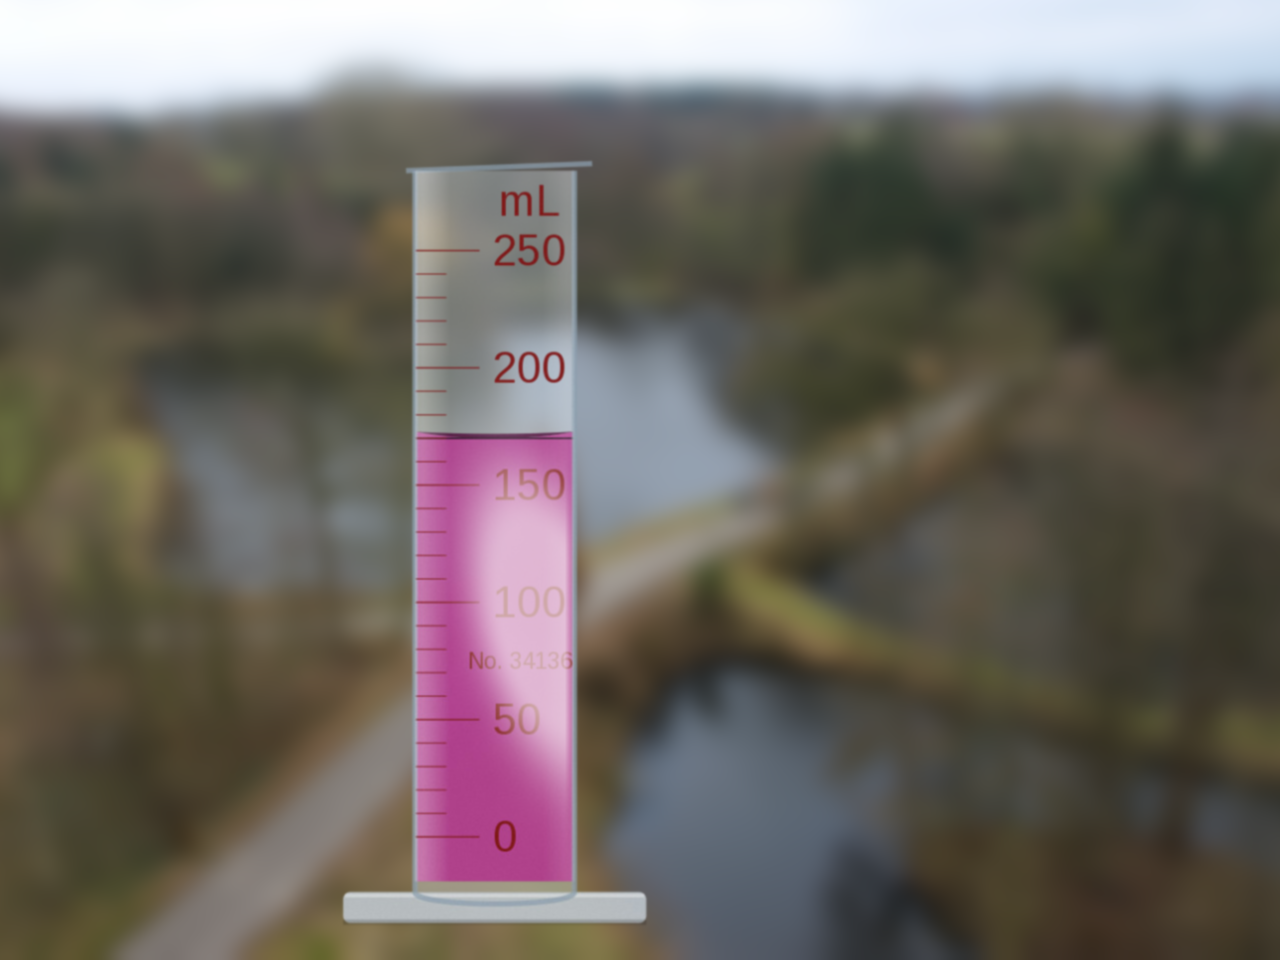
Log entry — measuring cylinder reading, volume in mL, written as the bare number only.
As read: 170
